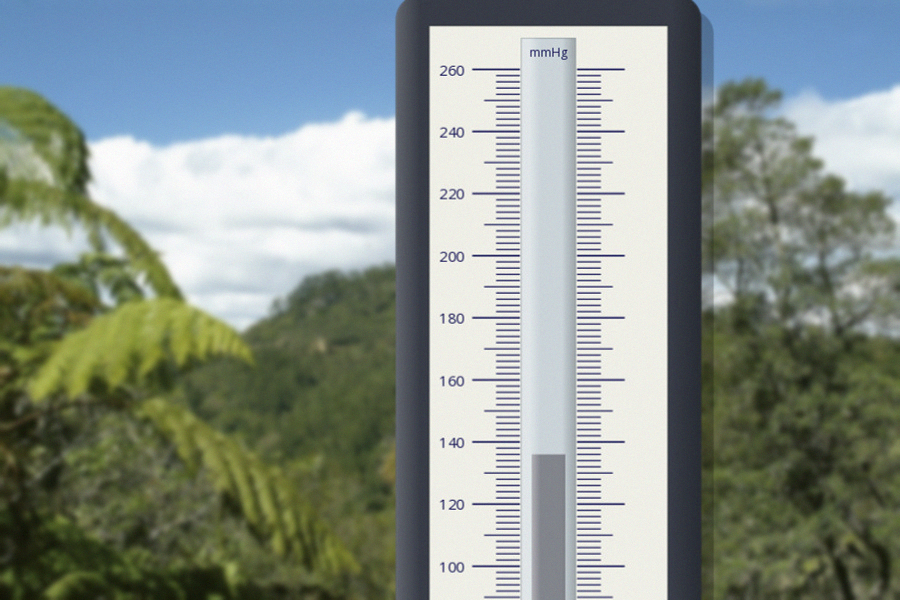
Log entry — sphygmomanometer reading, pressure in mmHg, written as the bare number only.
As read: 136
